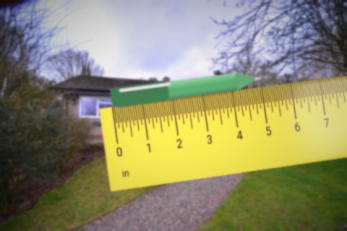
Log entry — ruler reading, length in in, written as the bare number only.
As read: 5
